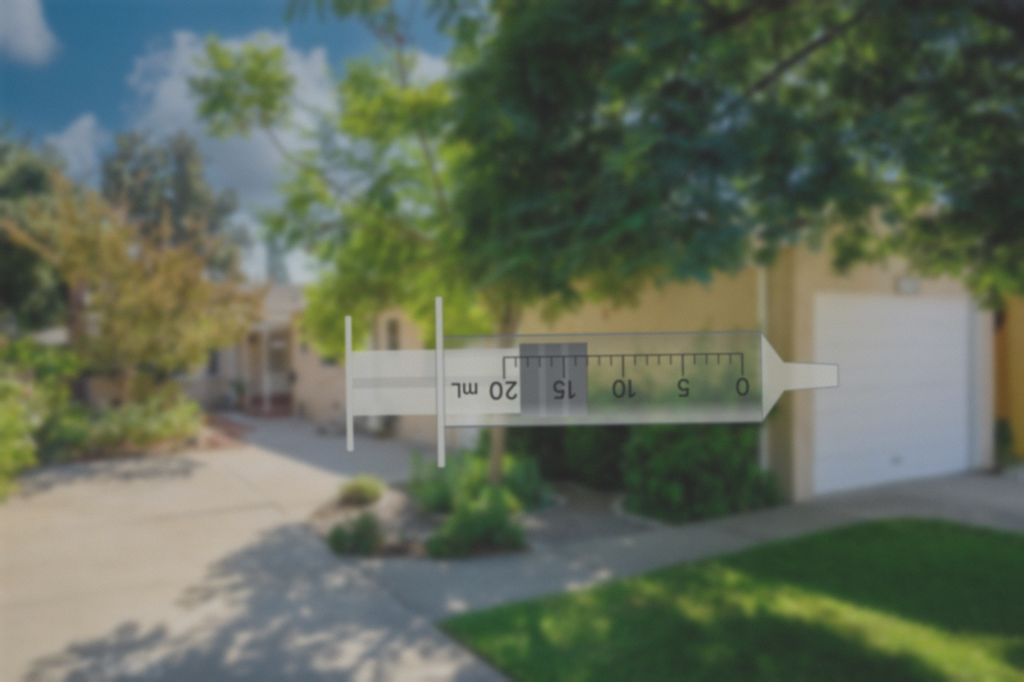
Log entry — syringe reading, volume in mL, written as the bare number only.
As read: 13
